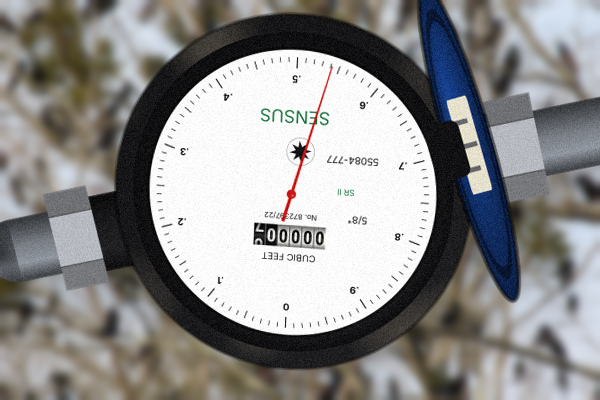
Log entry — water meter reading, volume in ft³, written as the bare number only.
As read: 6.54
